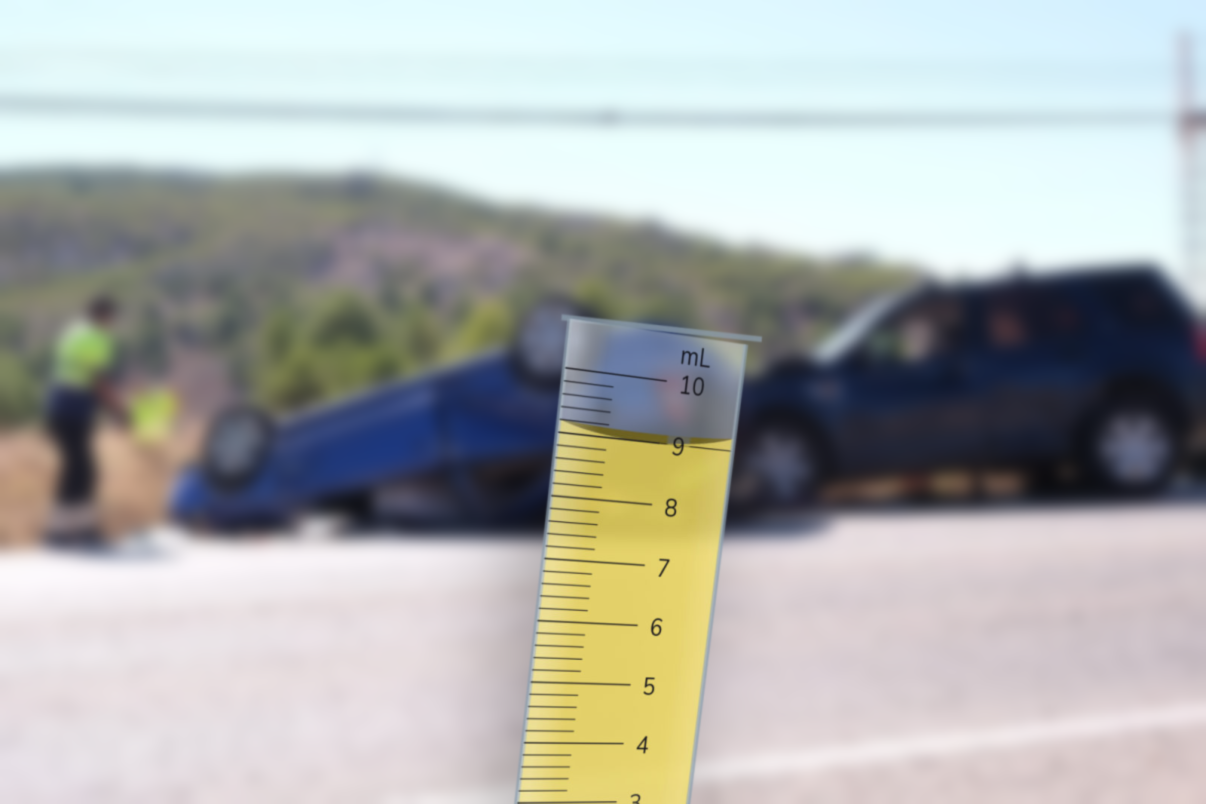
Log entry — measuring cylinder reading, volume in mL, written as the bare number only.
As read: 9
